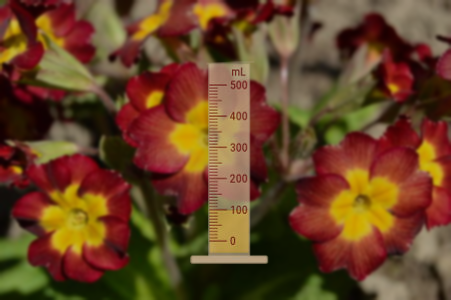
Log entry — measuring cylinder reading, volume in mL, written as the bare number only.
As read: 100
